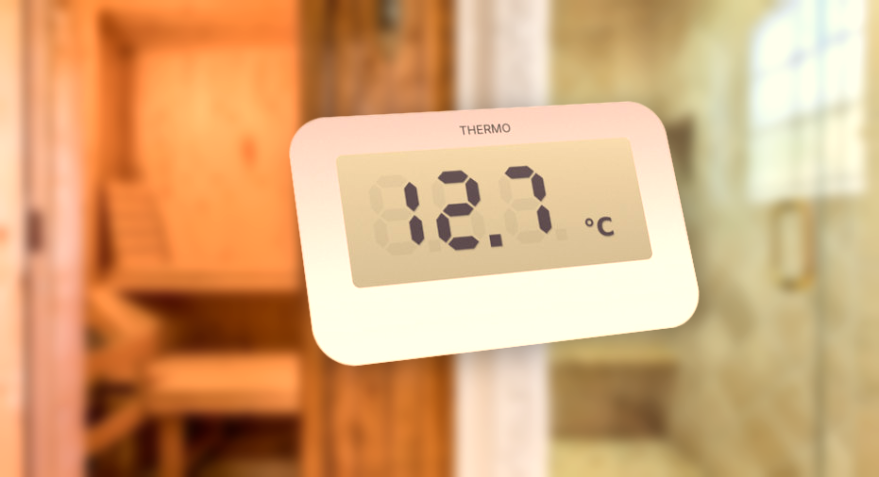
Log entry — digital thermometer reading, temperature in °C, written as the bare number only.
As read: 12.7
